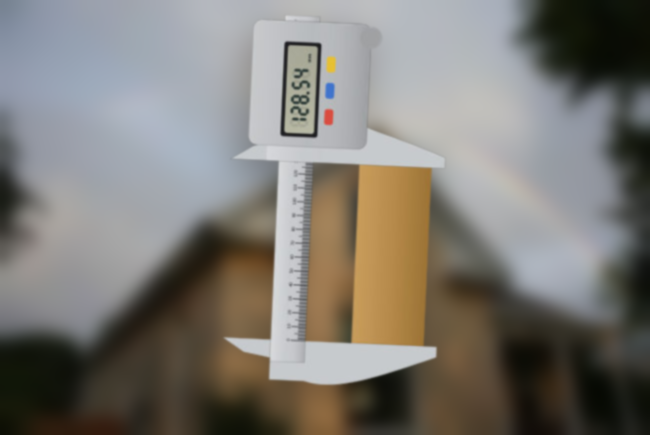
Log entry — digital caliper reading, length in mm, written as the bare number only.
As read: 128.54
